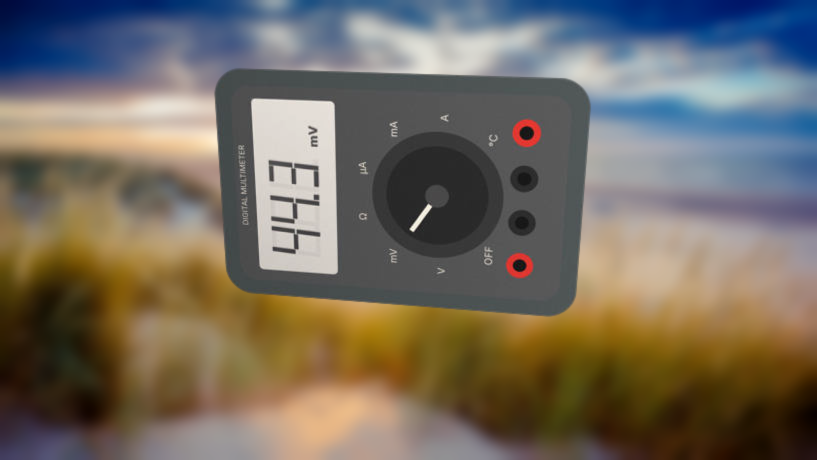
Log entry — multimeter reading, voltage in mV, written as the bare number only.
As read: 44.3
